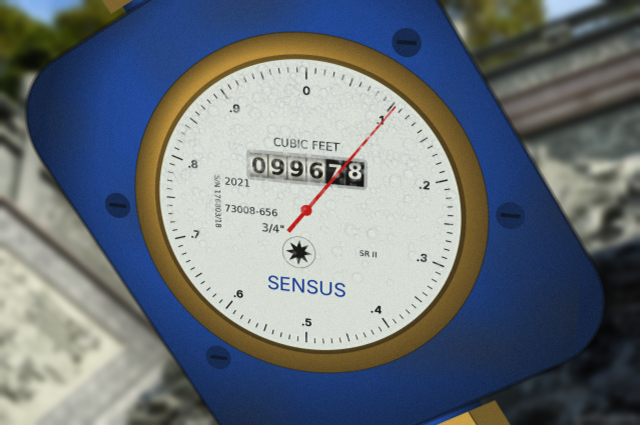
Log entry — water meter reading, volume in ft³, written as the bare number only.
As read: 99678.10
